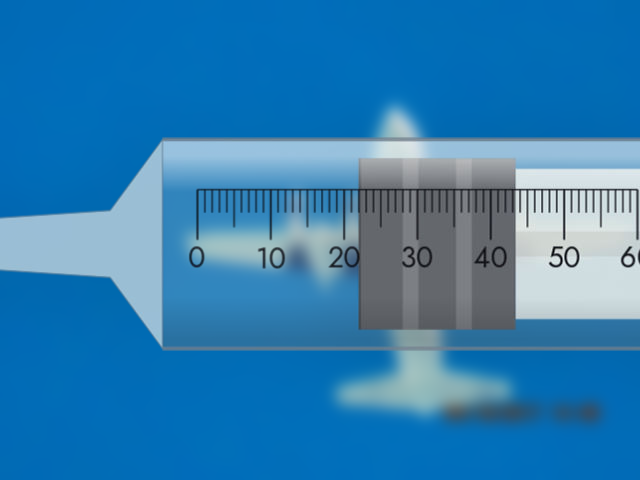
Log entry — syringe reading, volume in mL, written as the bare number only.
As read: 22
